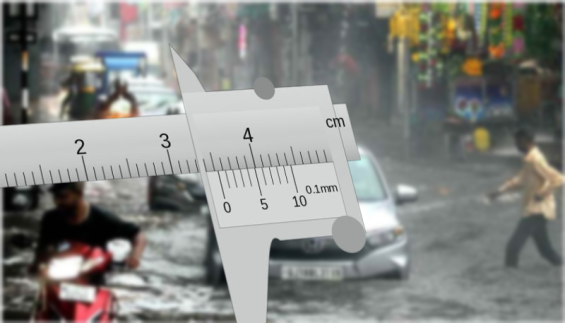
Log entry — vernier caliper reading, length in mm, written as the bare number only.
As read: 35.4
